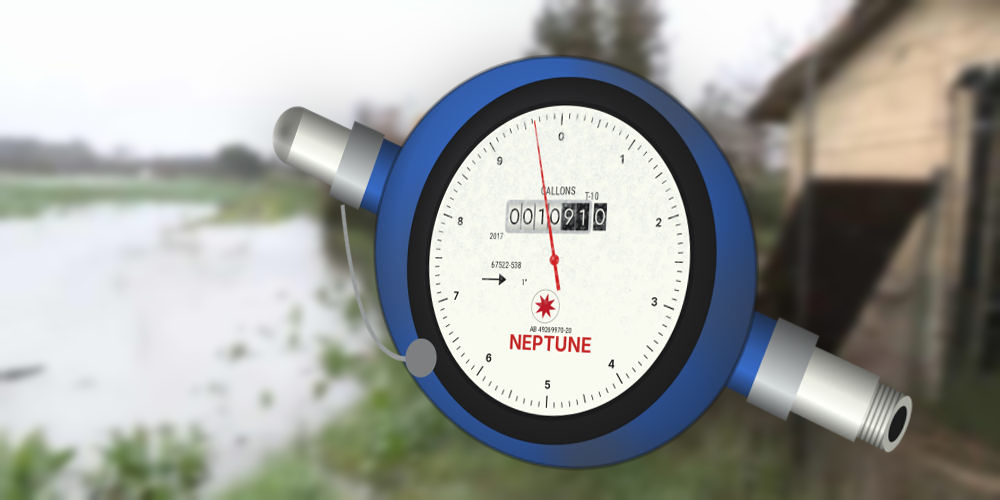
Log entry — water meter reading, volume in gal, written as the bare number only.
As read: 10909.6
